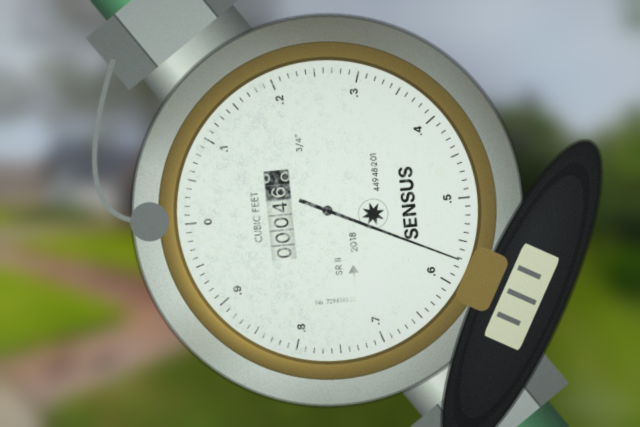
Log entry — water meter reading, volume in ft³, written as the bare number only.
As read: 468.57
